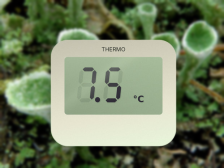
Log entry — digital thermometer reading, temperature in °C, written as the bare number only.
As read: 7.5
